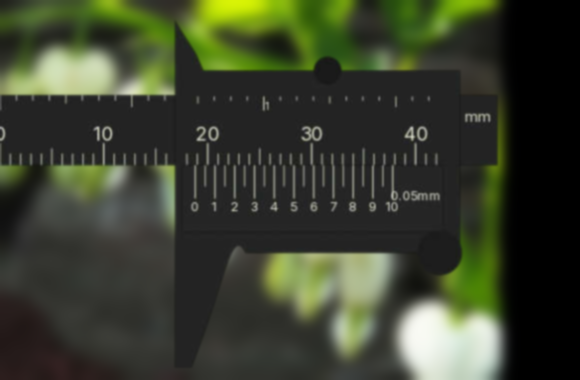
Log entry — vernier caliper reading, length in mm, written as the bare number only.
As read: 18.8
